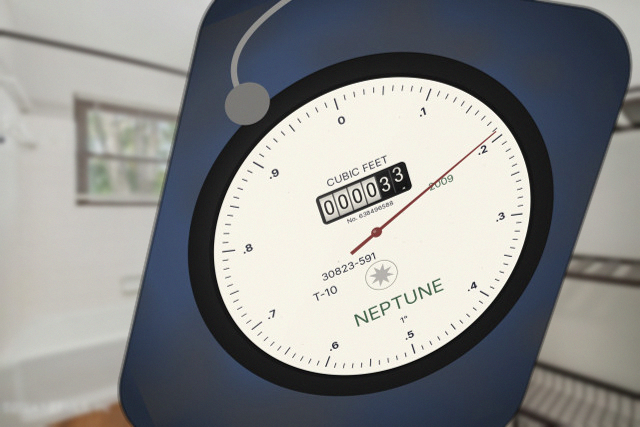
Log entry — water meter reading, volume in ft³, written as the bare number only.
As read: 33.19
